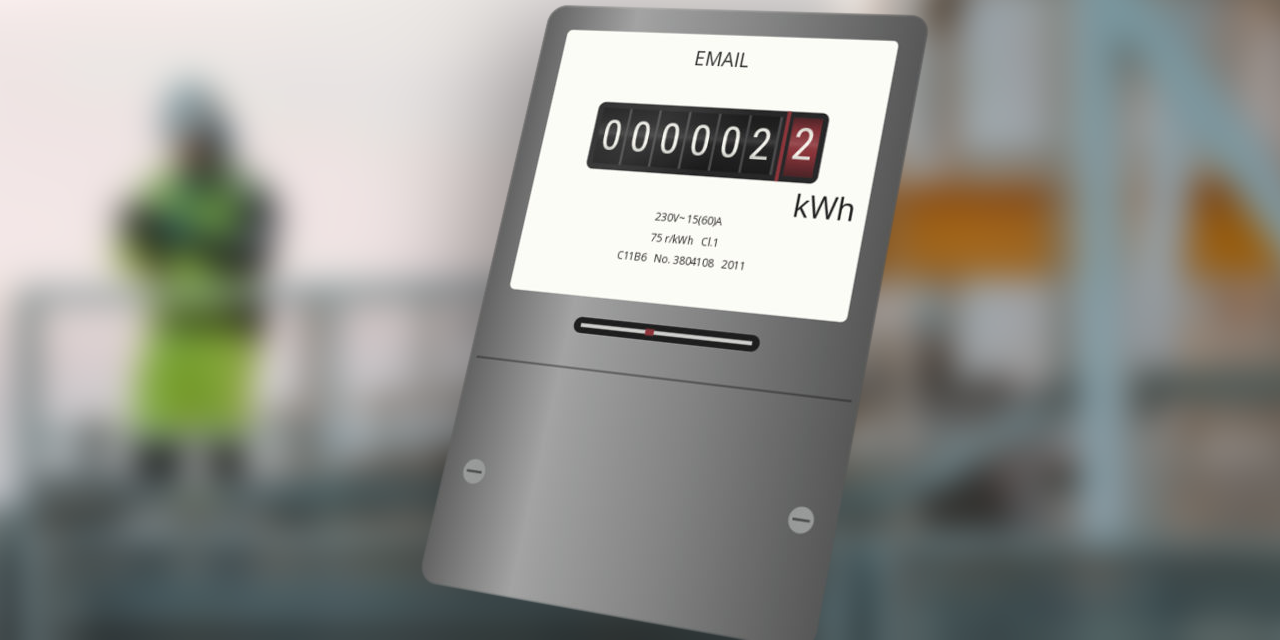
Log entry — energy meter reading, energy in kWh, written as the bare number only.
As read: 2.2
